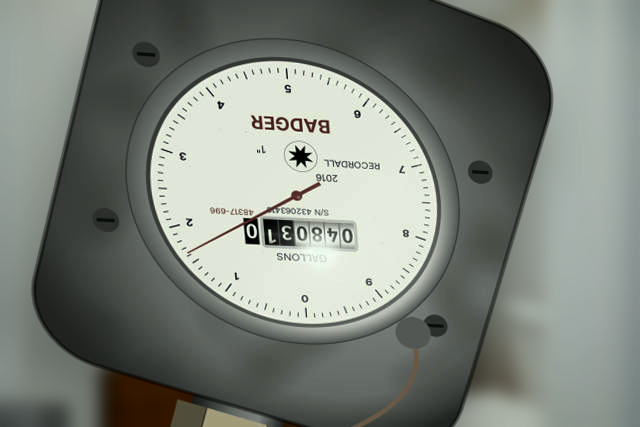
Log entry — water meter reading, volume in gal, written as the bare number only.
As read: 480311.6
